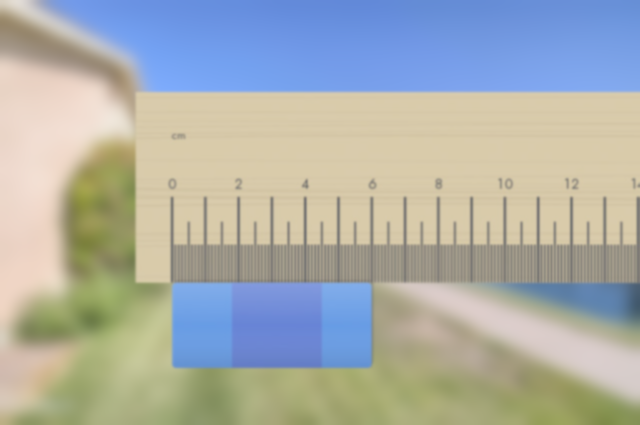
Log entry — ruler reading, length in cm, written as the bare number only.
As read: 6
